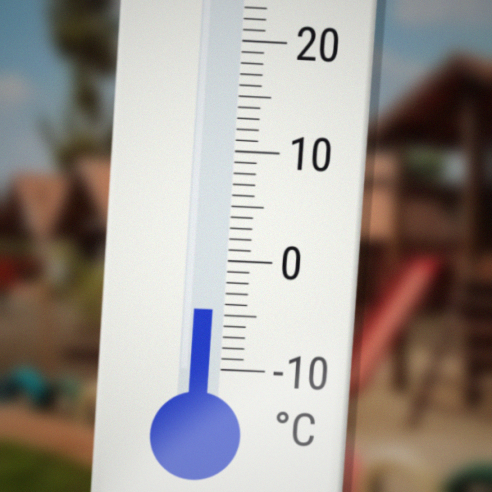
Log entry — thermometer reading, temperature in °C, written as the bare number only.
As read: -4.5
